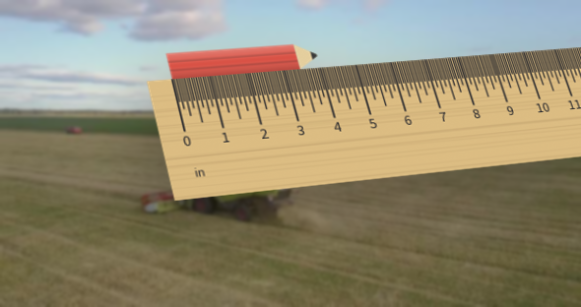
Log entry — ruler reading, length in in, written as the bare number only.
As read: 4
